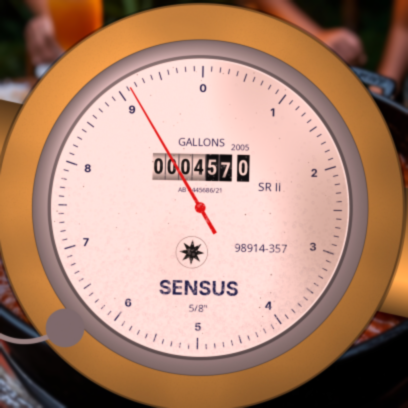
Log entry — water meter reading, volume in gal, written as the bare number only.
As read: 4569.1
